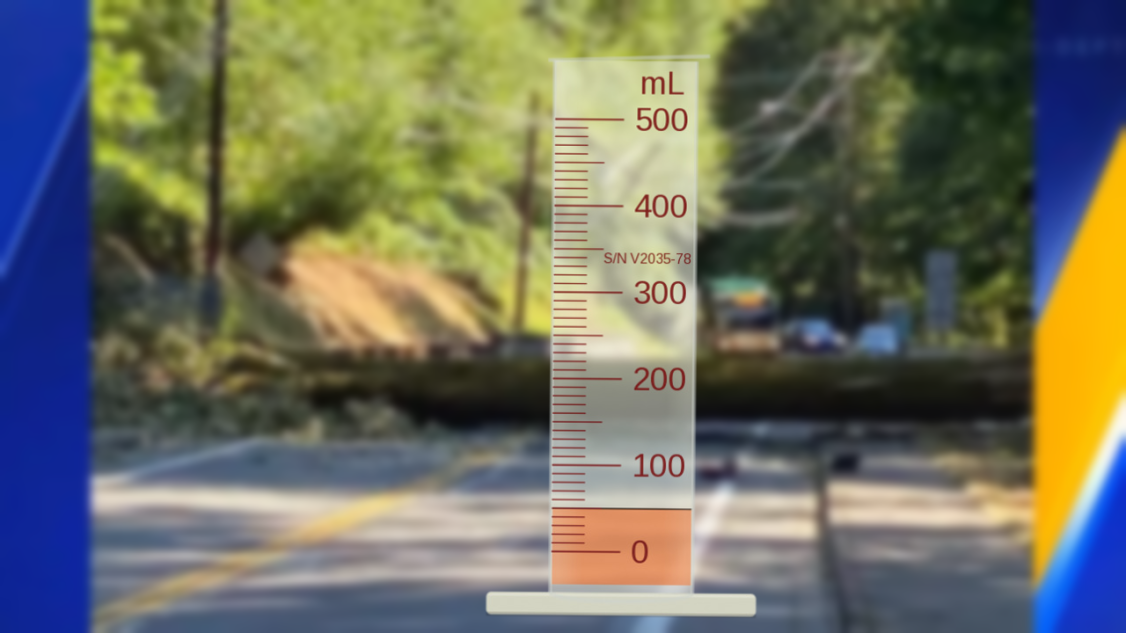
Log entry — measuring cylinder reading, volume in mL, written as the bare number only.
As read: 50
